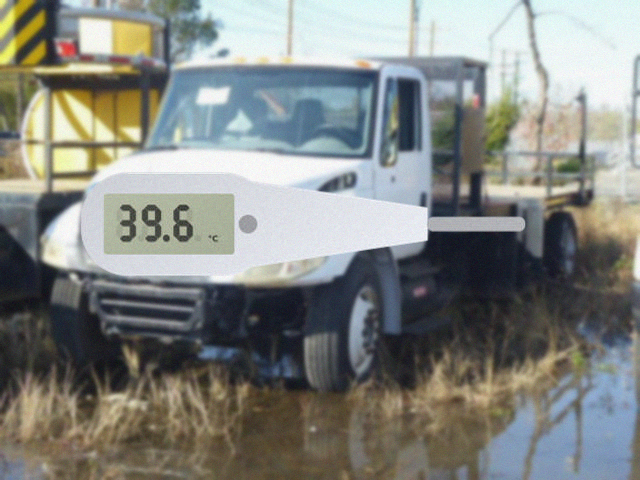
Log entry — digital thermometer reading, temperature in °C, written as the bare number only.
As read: 39.6
